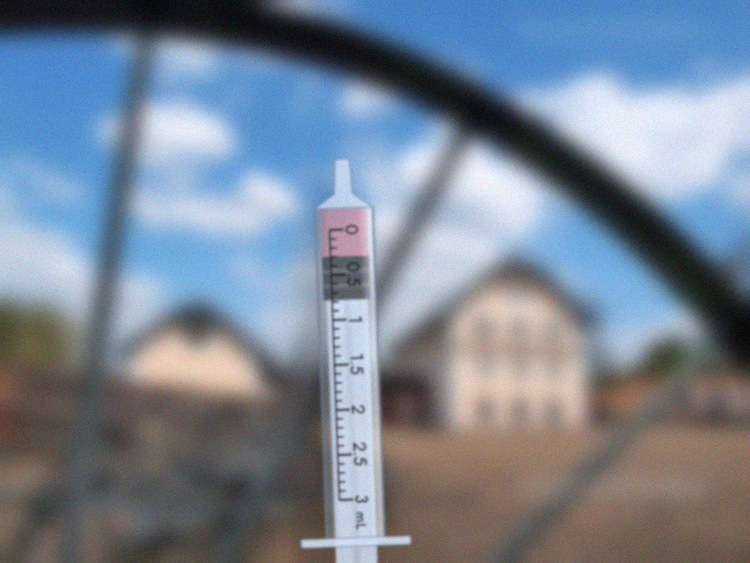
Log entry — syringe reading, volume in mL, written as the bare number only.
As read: 0.3
